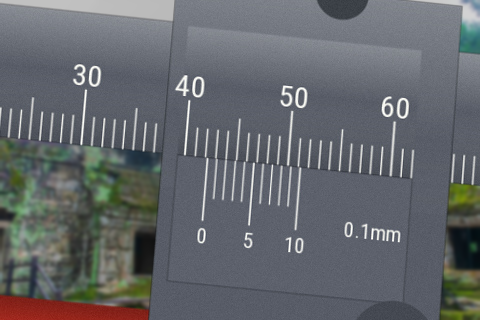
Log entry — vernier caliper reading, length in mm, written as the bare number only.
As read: 42.2
